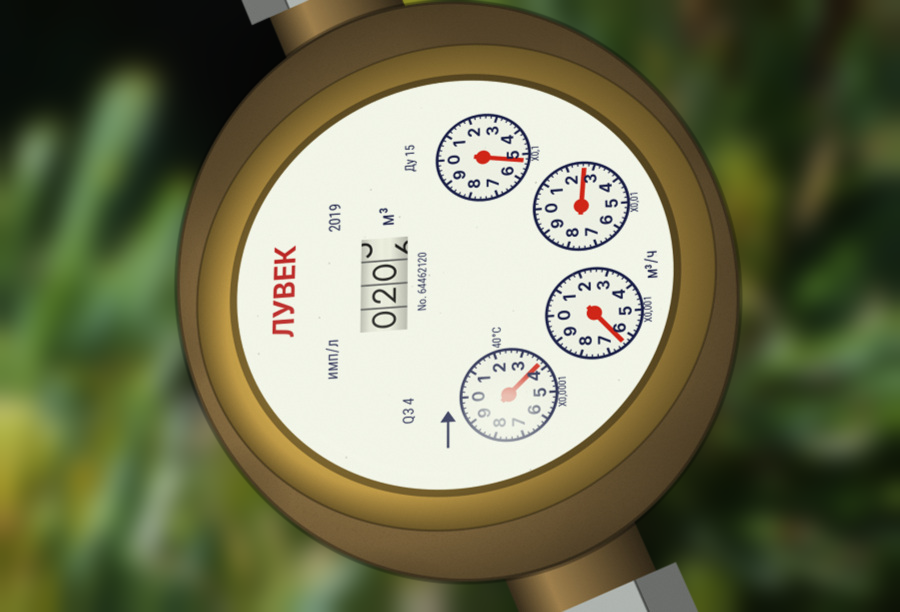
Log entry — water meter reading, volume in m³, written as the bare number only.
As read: 205.5263
